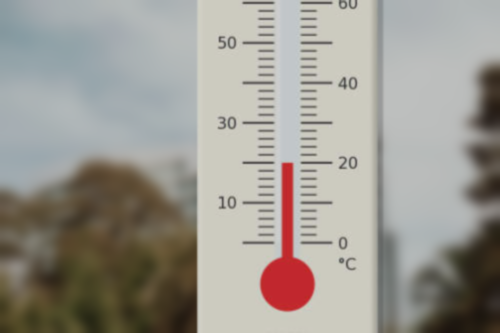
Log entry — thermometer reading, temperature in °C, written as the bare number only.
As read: 20
